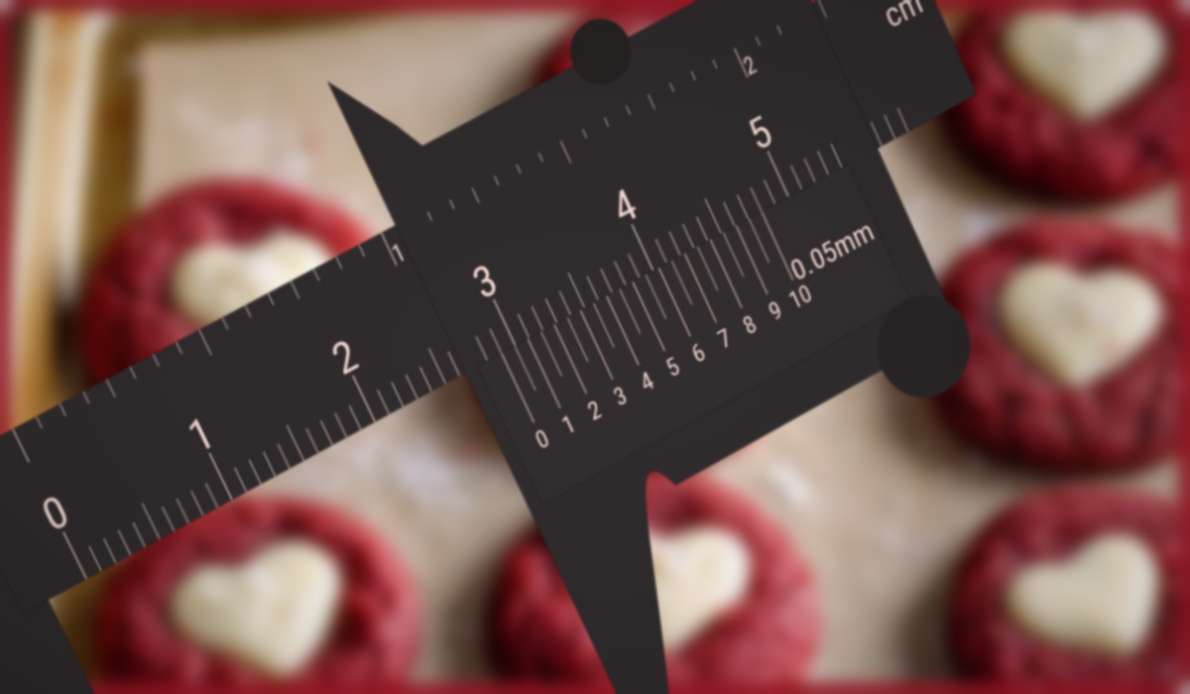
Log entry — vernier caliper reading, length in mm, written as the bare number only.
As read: 29.0
